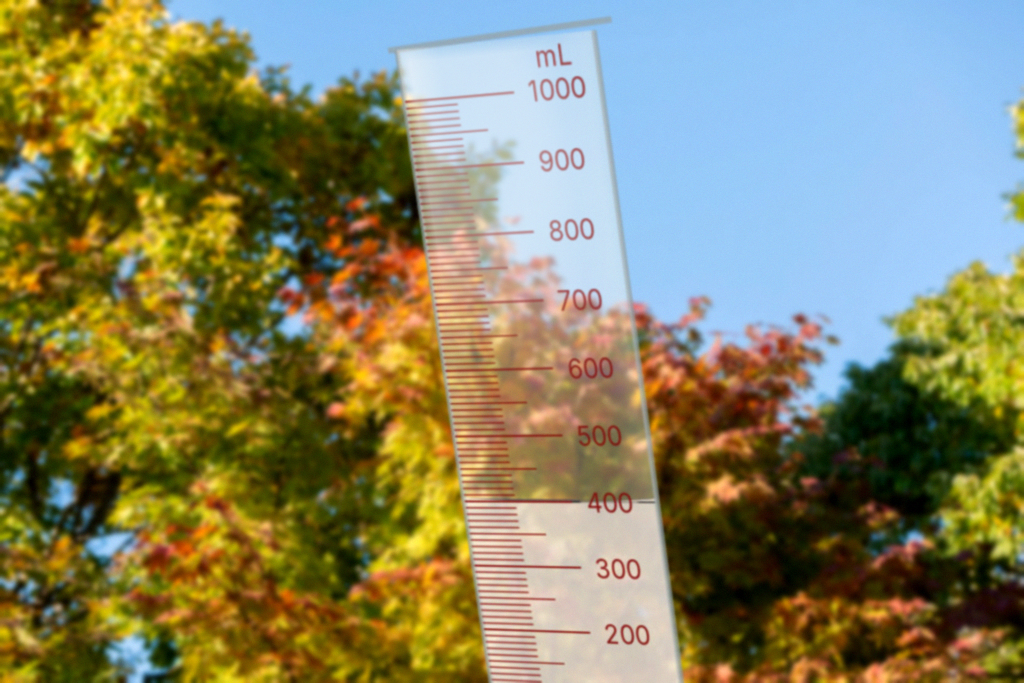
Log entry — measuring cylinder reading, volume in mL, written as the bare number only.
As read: 400
